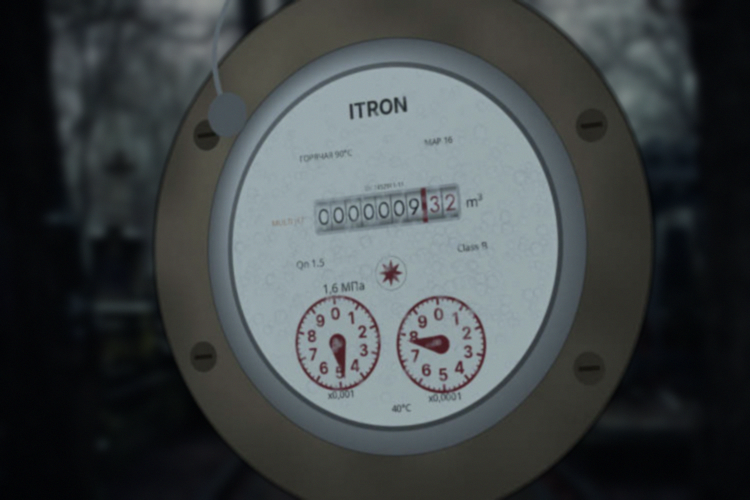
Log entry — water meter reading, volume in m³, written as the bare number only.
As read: 9.3247
